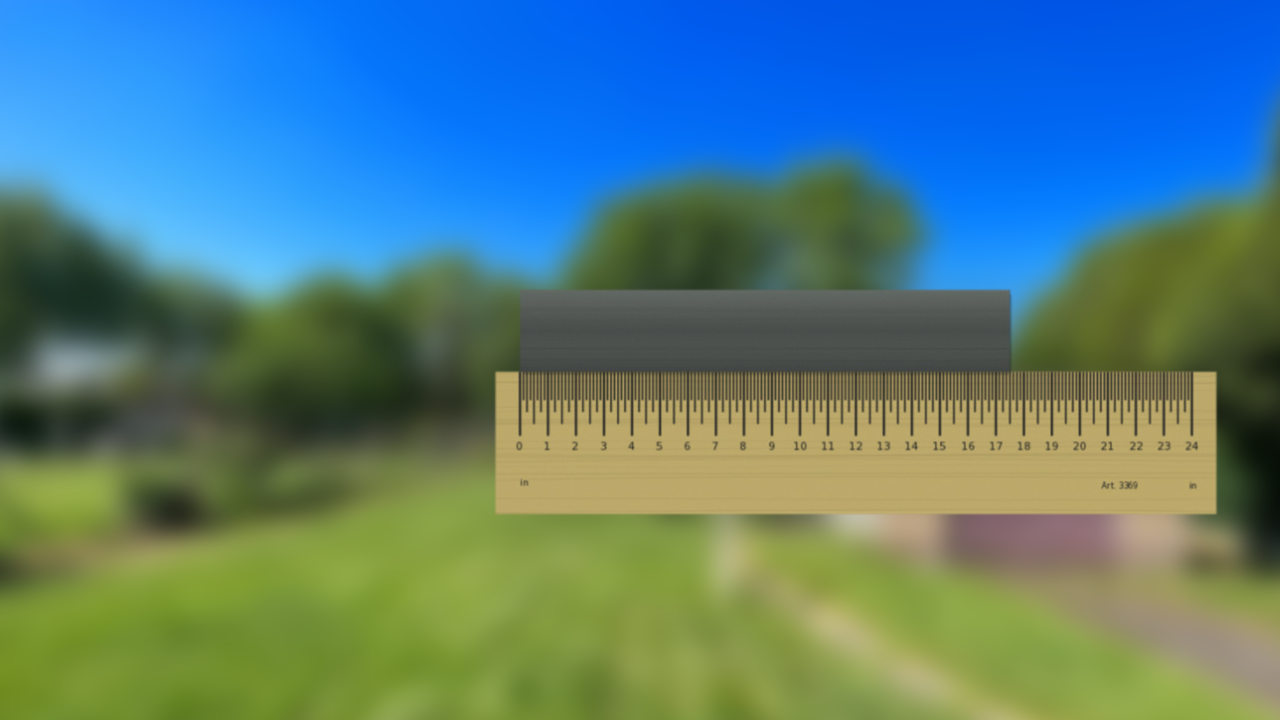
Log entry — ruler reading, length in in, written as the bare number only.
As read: 17.5
